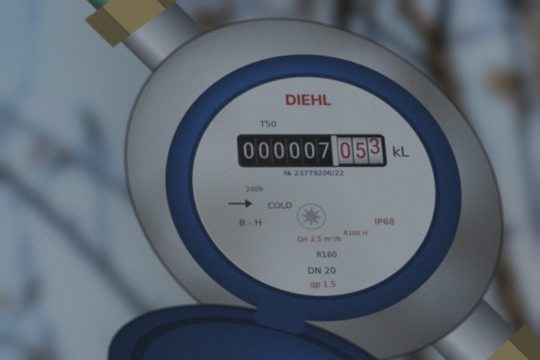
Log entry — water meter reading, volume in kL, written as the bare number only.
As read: 7.053
